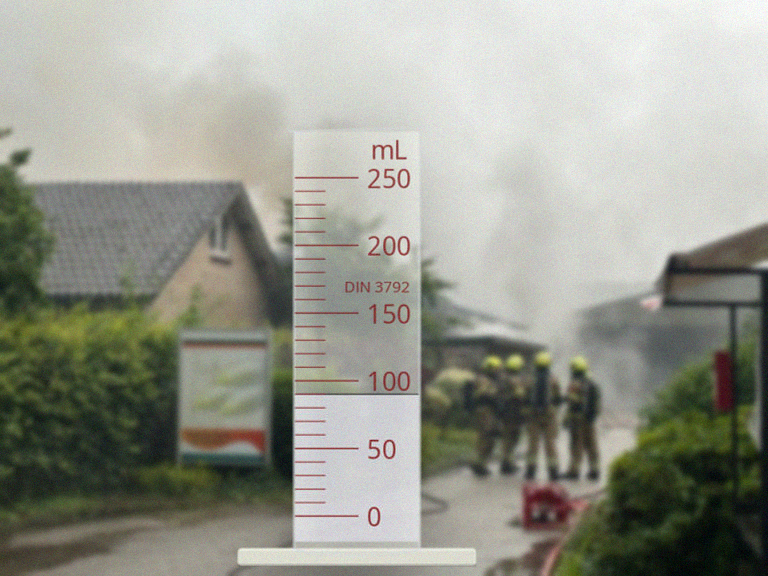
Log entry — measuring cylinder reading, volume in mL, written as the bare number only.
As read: 90
